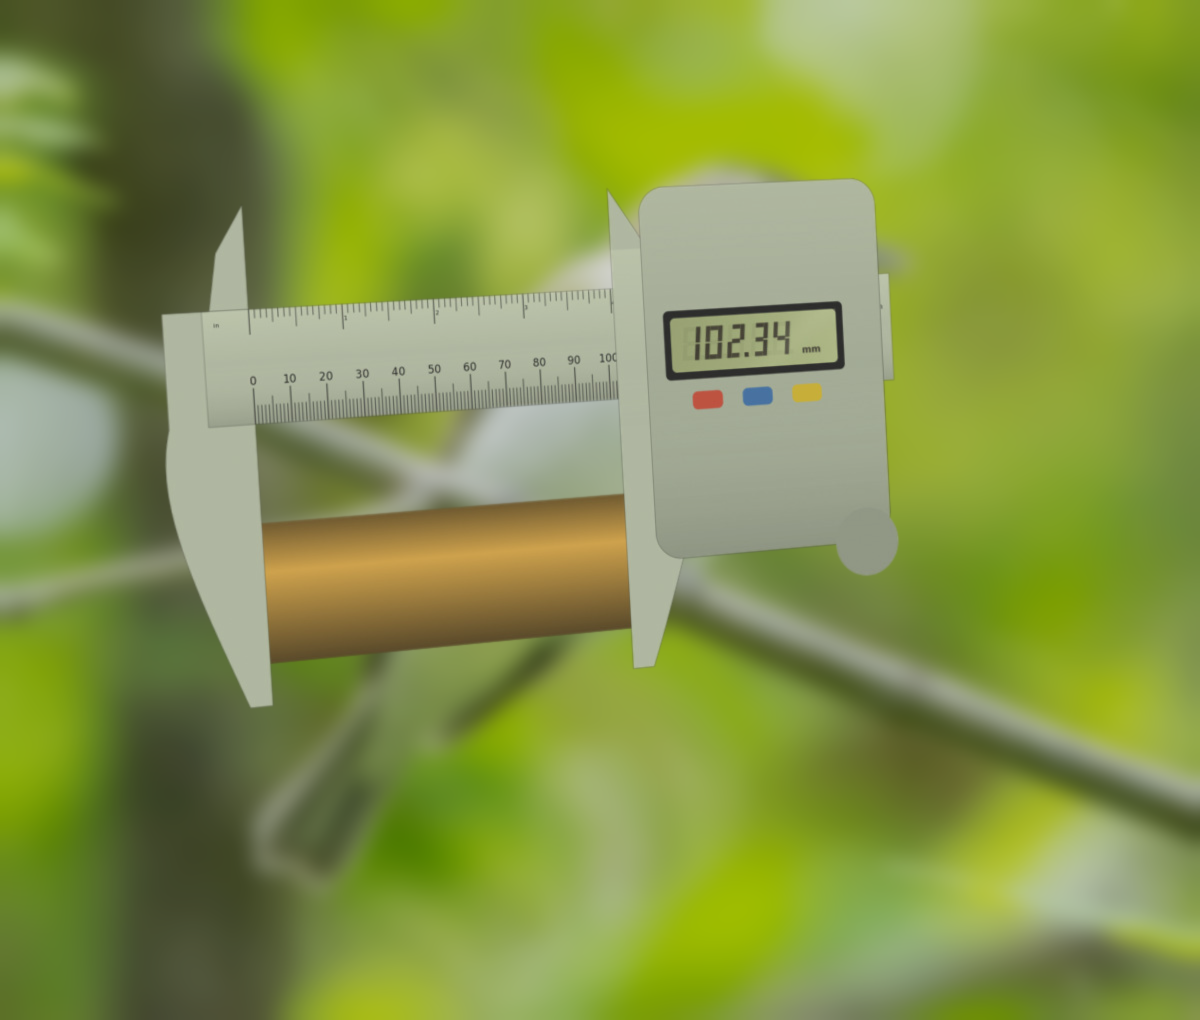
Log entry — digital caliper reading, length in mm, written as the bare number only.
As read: 102.34
